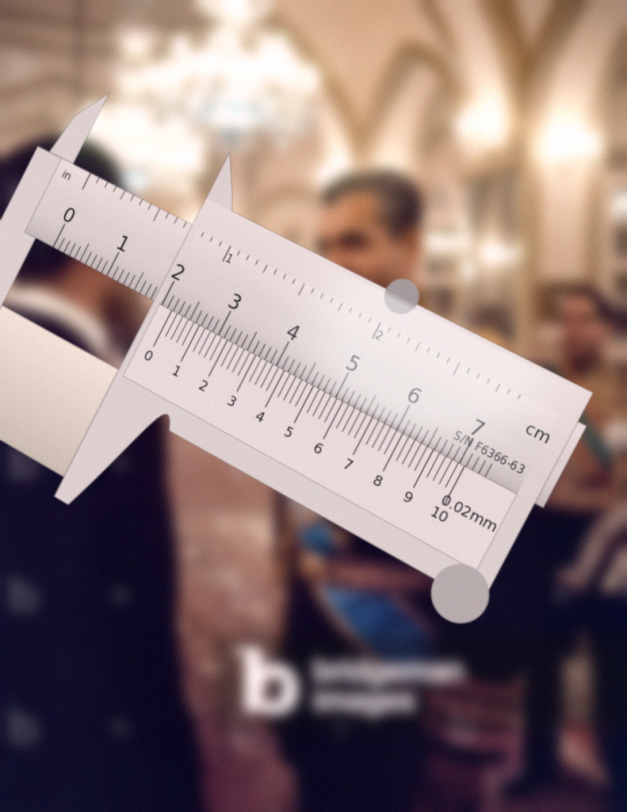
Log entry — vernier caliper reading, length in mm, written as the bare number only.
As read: 21.8
